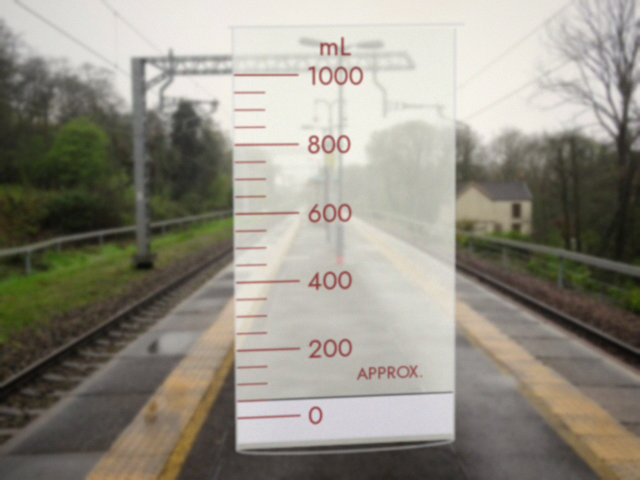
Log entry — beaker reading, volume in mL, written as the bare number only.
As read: 50
